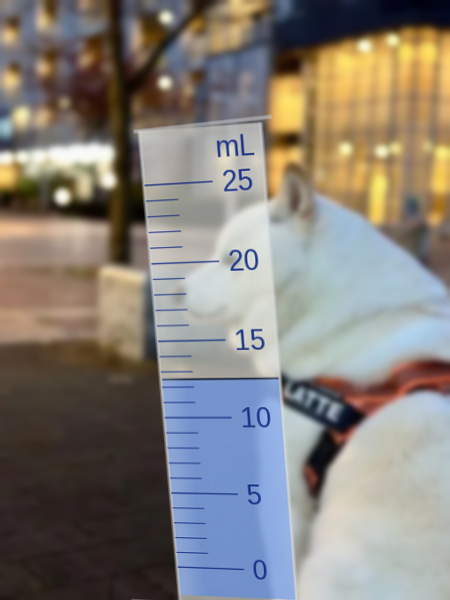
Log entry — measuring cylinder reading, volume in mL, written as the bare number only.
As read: 12.5
